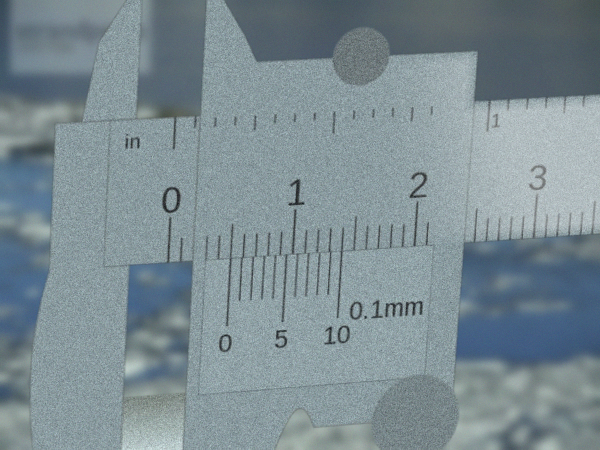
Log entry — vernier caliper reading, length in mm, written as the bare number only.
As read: 5.0
